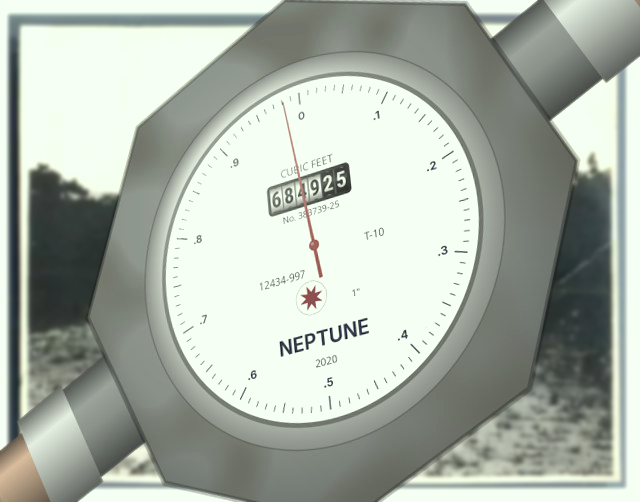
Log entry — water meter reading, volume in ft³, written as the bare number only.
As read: 684924.98
